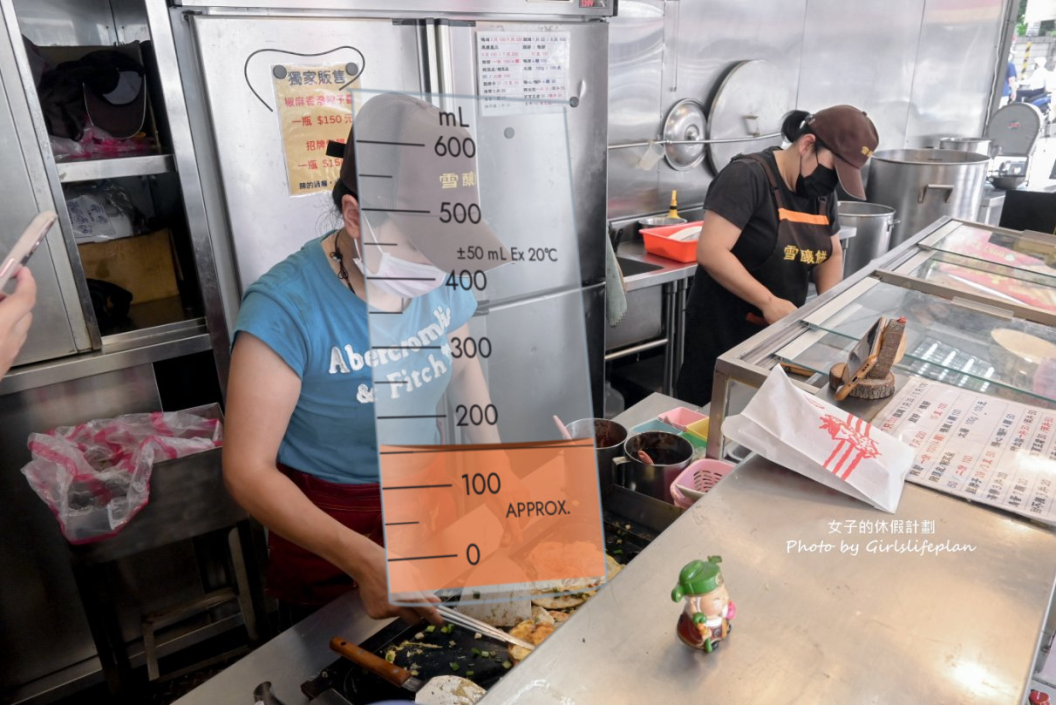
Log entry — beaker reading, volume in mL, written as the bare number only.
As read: 150
